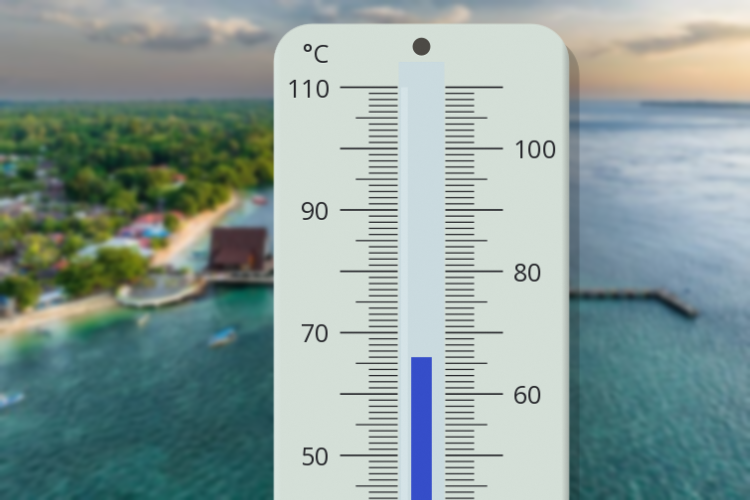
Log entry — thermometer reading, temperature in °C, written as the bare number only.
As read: 66
